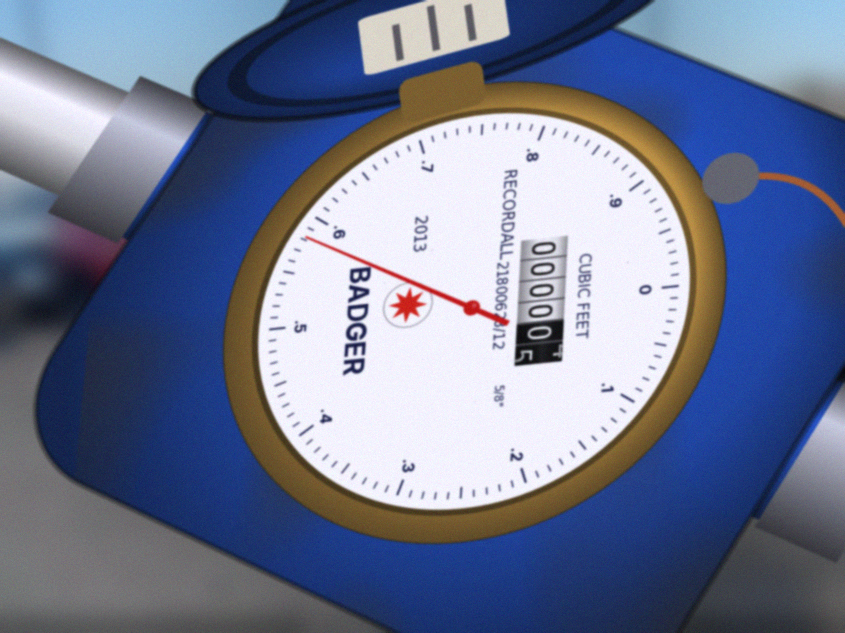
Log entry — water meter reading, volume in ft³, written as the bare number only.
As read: 4.58
